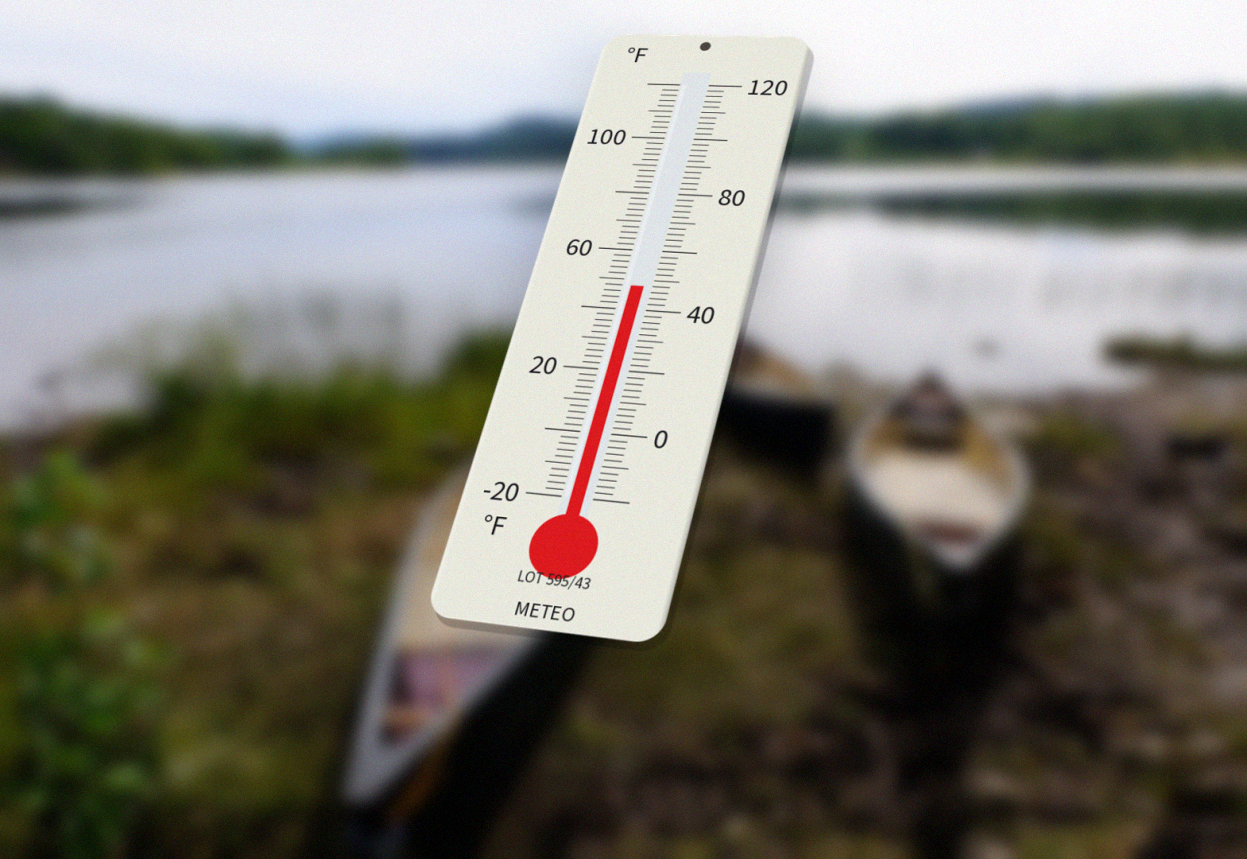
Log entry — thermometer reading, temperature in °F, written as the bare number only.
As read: 48
